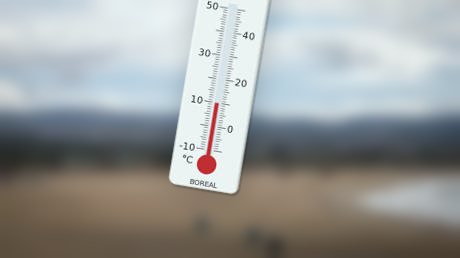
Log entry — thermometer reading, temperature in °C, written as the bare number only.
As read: 10
